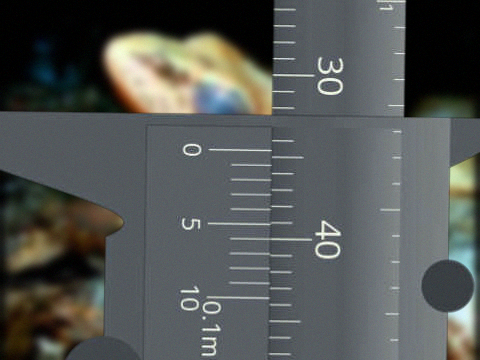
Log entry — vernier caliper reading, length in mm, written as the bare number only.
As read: 34.6
